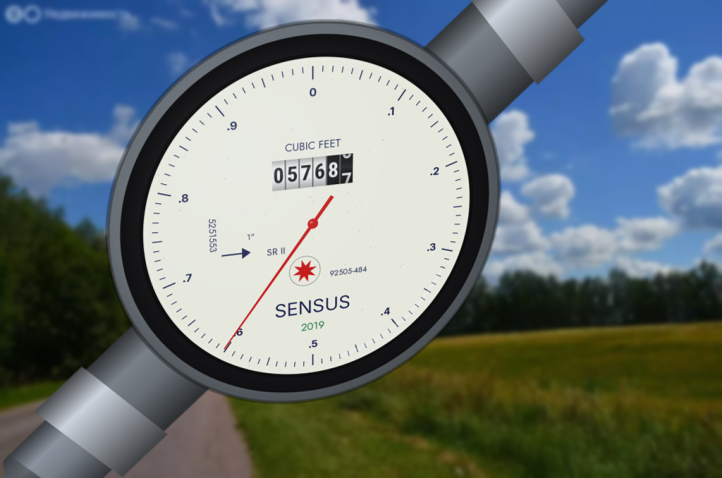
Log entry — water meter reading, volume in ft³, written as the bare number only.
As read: 57686.60
